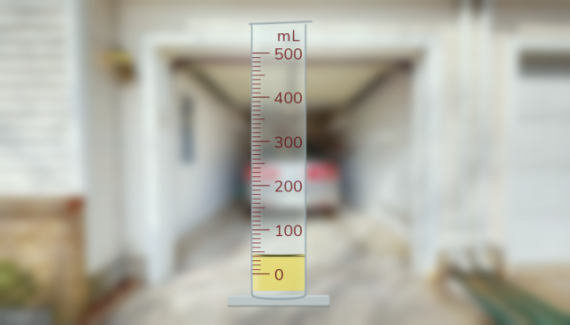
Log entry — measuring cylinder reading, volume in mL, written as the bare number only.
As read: 40
